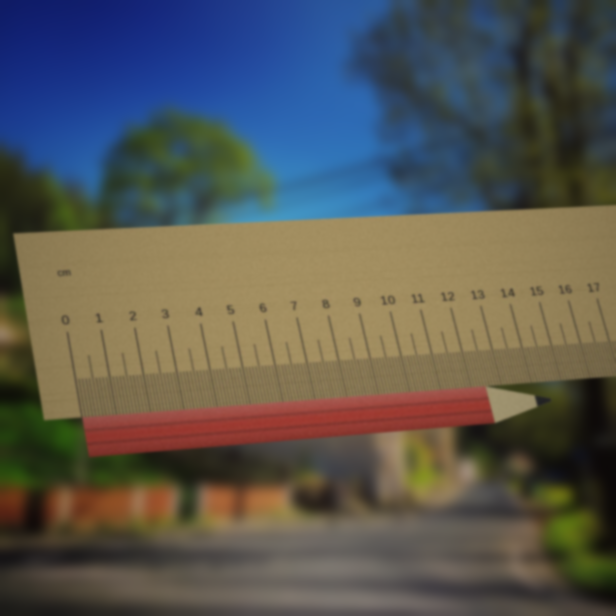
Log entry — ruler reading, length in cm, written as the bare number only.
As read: 14.5
